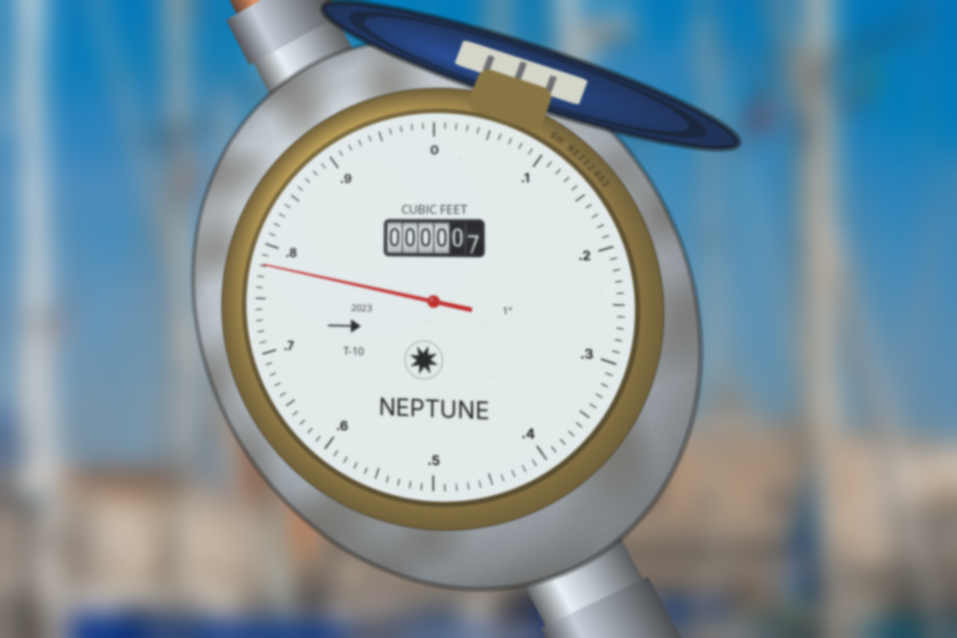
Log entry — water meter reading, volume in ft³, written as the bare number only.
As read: 6.78
